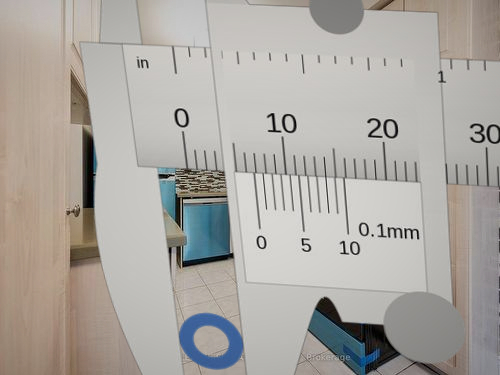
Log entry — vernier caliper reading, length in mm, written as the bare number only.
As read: 6.8
